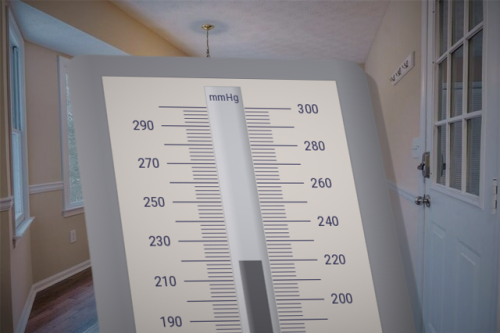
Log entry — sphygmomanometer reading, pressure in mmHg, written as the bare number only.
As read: 220
